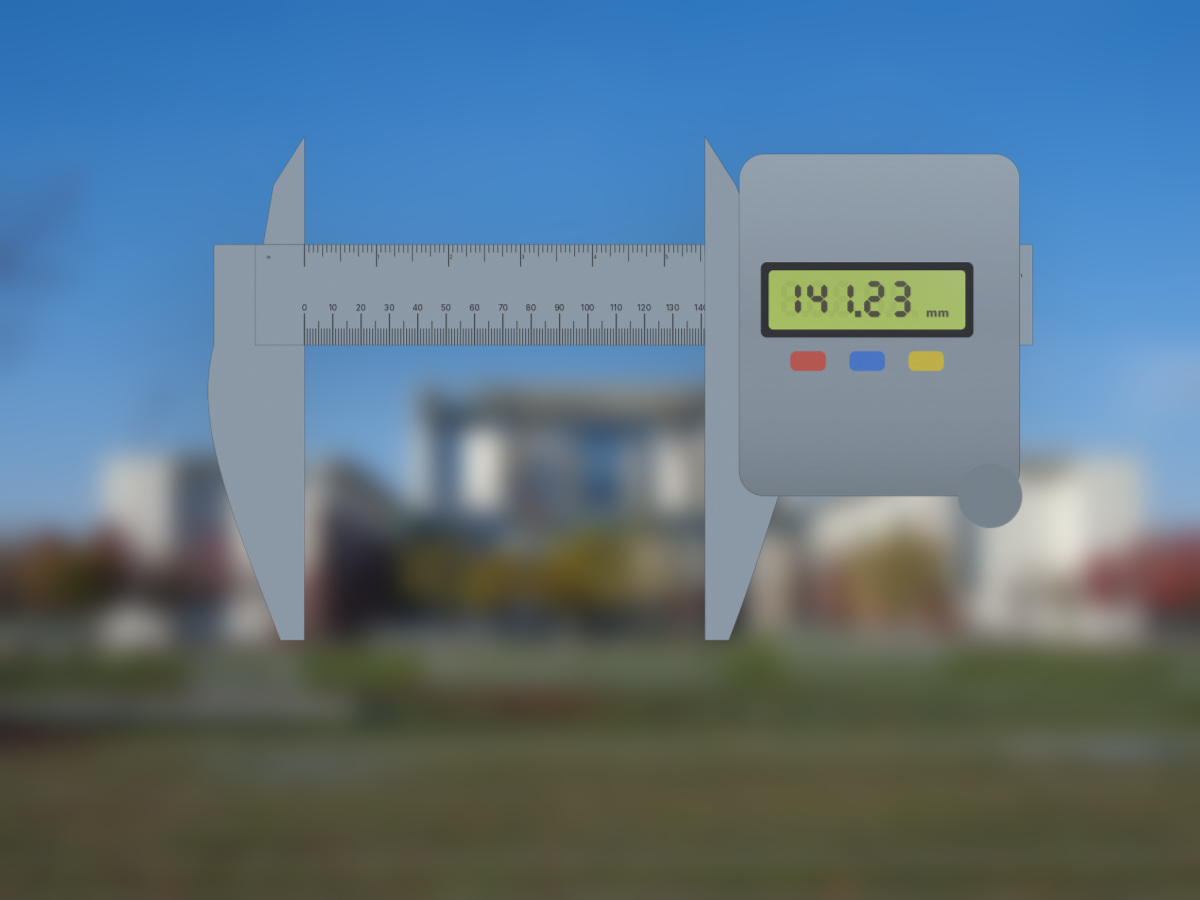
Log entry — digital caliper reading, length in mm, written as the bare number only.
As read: 141.23
